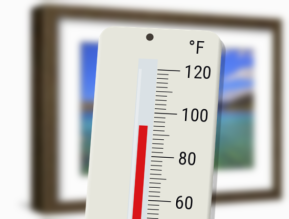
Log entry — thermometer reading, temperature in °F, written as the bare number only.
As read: 94
